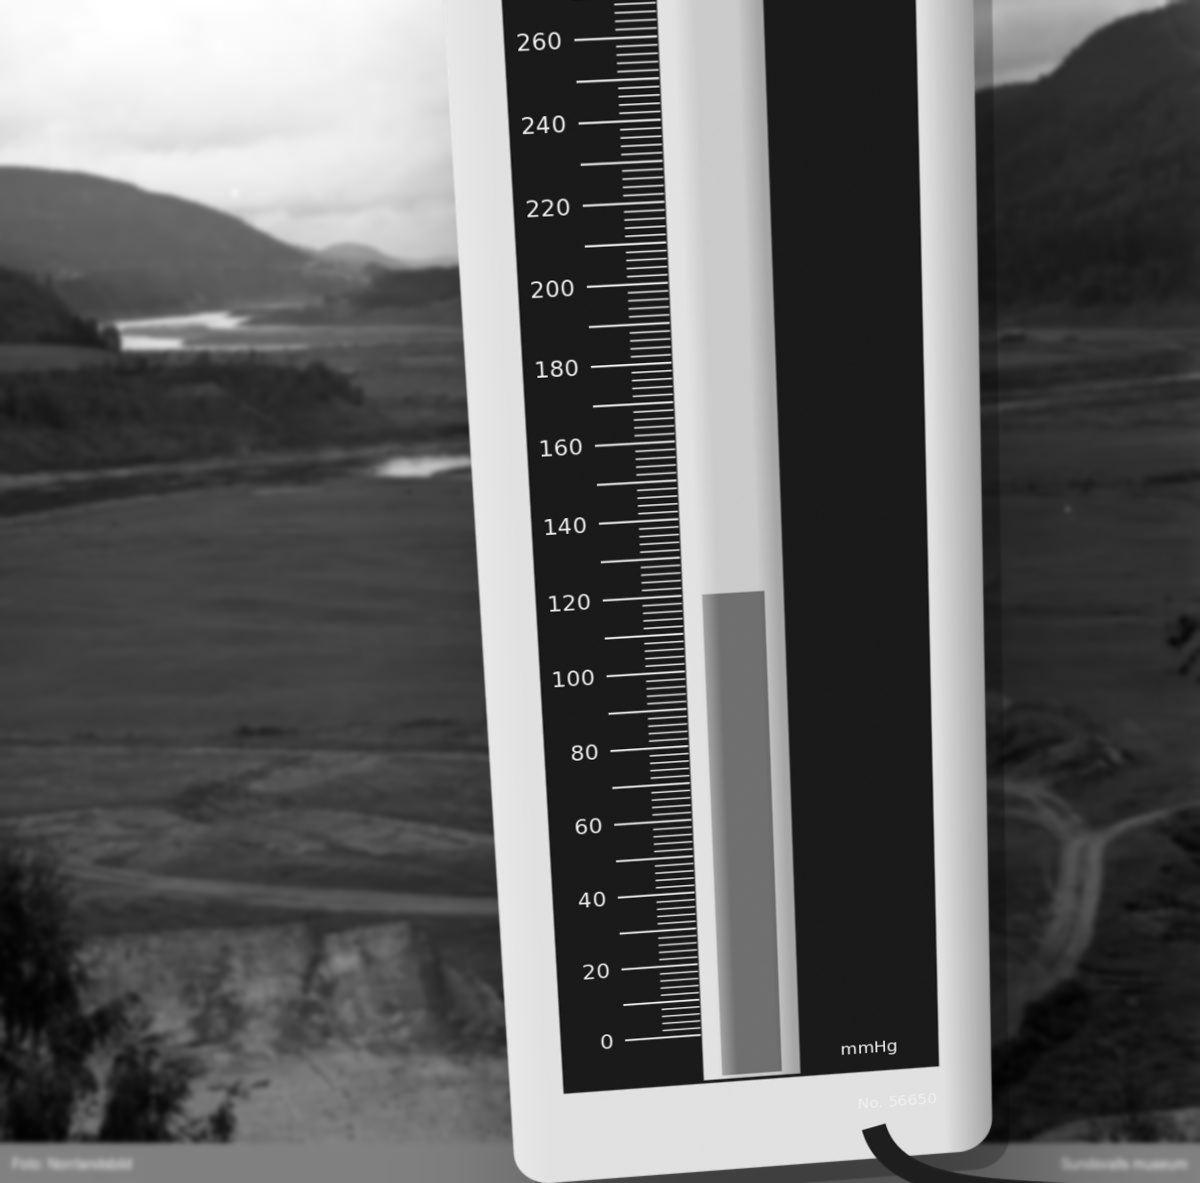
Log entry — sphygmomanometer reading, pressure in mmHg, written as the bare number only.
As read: 120
